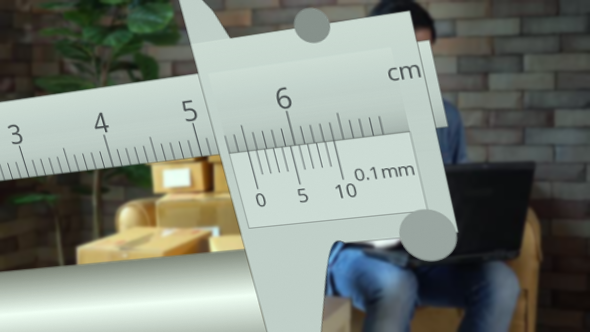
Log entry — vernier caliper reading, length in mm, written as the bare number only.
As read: 55.0
